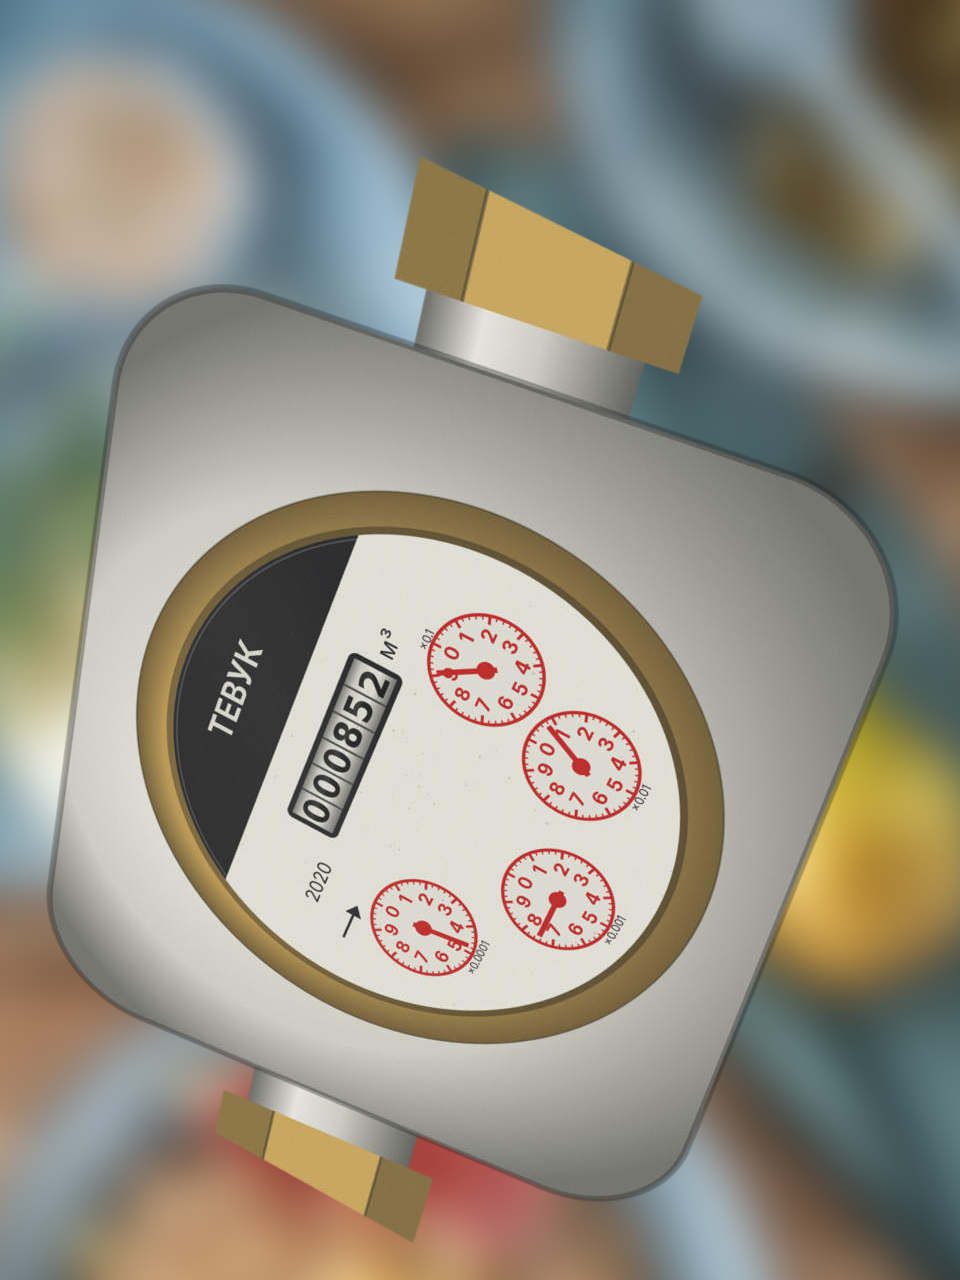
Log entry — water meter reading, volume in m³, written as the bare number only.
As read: 851.9074
